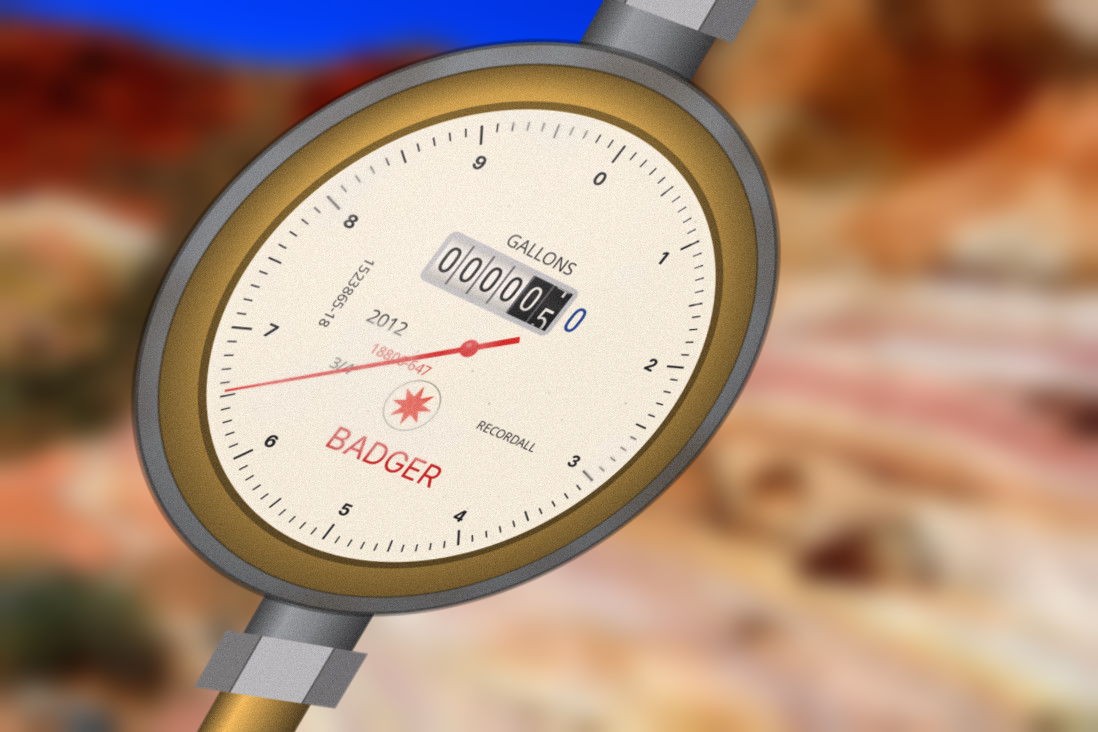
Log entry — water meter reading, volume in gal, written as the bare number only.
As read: 46.5
